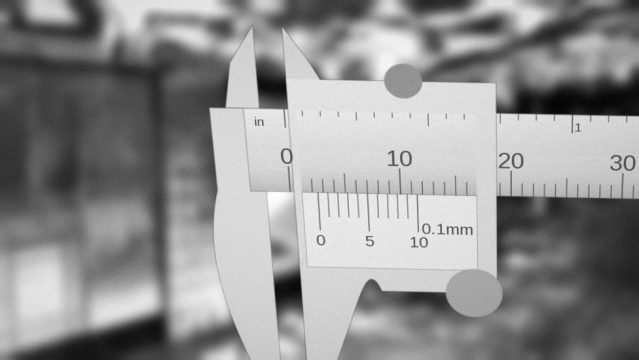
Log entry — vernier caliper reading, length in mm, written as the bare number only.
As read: 2.5
